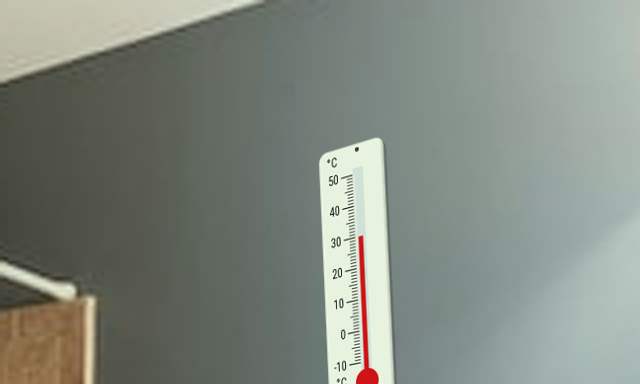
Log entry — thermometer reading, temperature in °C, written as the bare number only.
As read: 30
